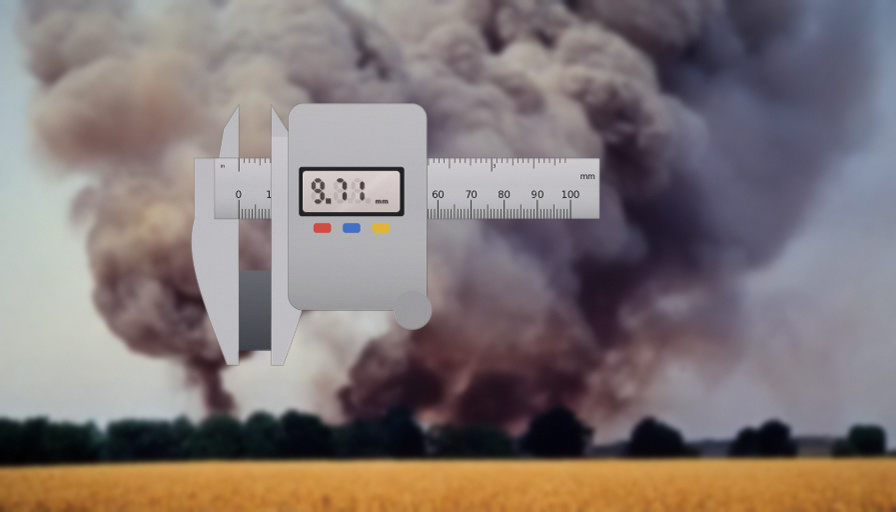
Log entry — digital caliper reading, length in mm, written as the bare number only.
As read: 9.71
